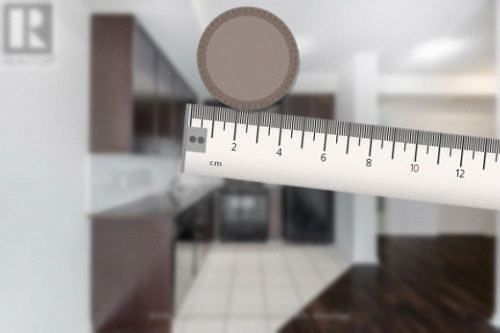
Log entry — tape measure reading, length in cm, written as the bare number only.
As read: 4.5
